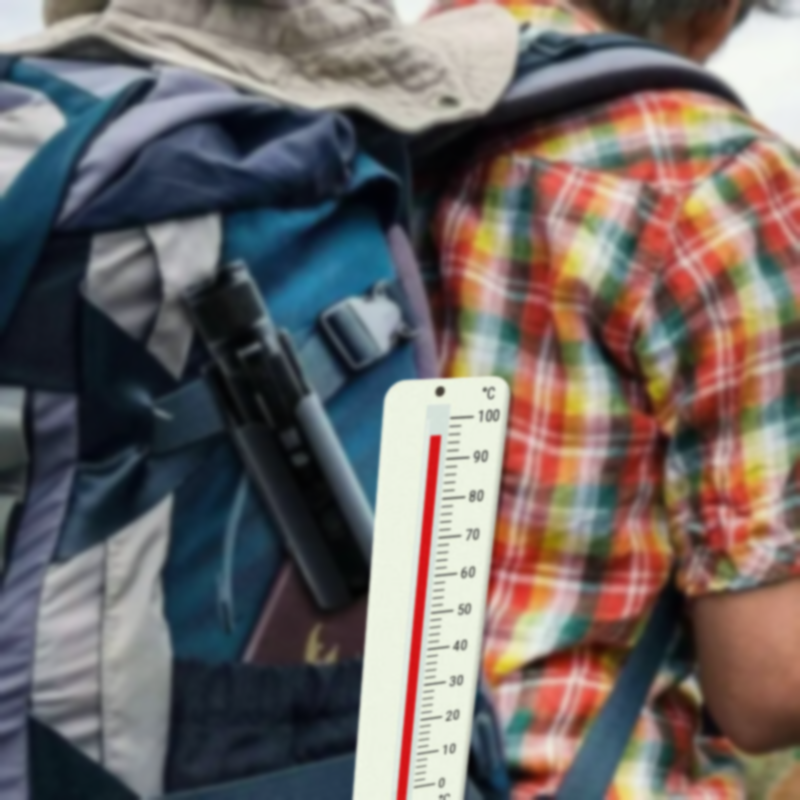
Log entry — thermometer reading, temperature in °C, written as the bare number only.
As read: 96
